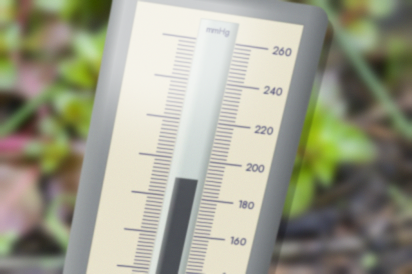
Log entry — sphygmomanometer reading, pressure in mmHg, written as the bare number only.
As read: 190
